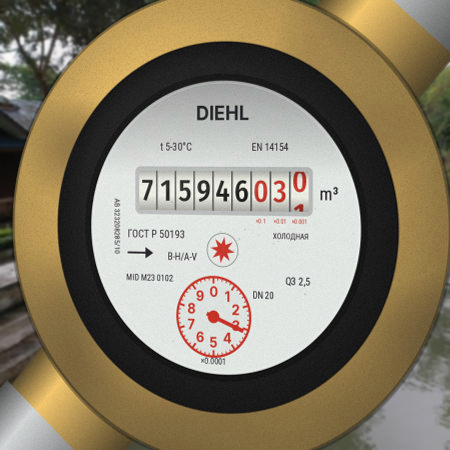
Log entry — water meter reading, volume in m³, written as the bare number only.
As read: 715946.0303
